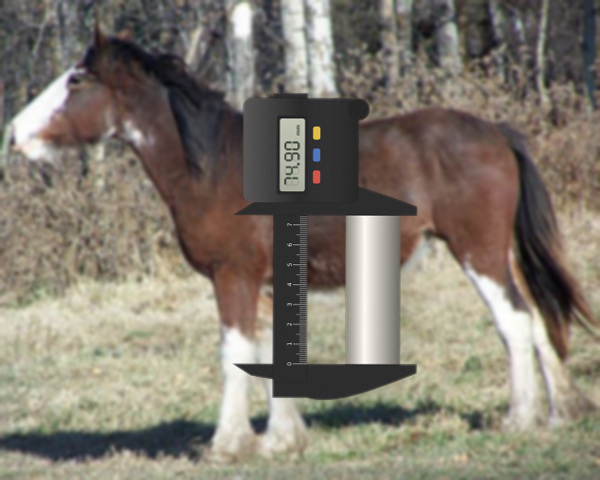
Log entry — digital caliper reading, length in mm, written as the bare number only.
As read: 74.90
